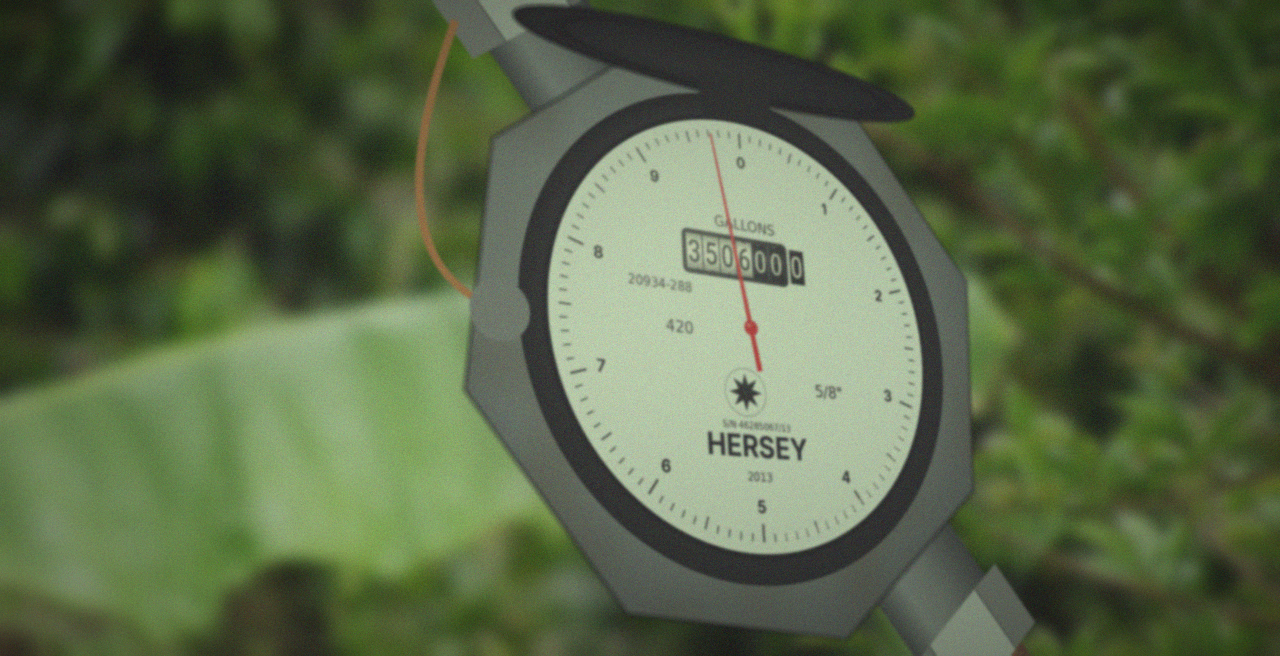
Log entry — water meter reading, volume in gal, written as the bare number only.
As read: 3505999.7
